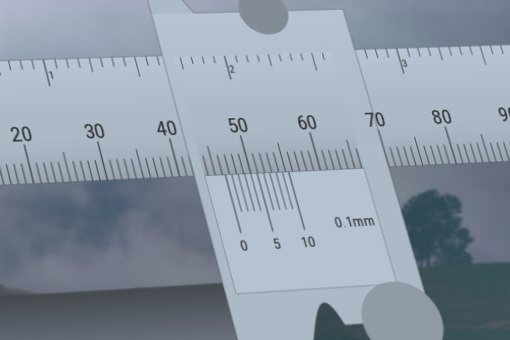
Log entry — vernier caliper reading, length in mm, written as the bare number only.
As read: 46.4
